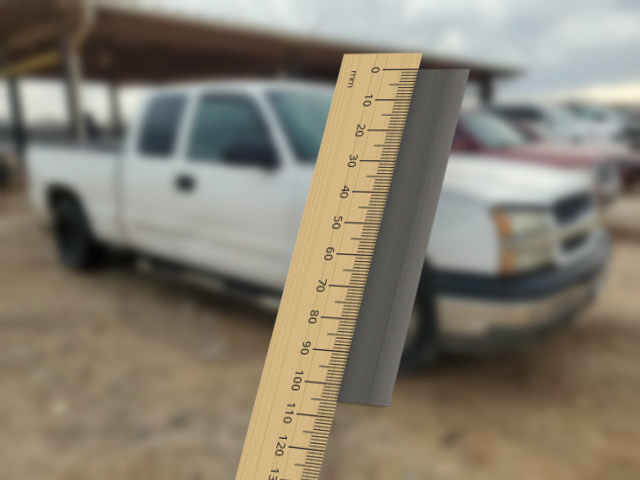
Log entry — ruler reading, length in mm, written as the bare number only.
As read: 105
